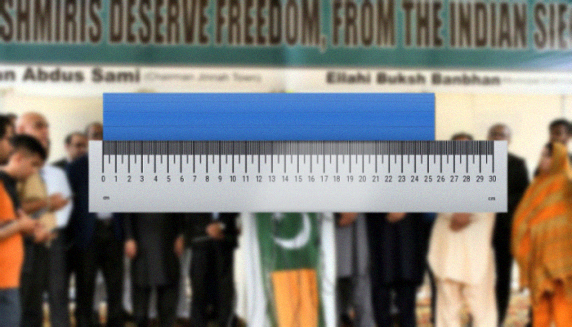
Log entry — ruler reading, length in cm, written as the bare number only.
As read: 25.5
